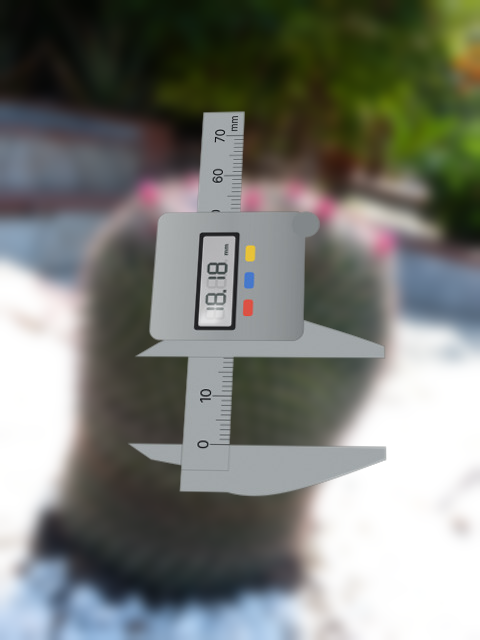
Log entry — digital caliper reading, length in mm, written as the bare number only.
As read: 18.18
